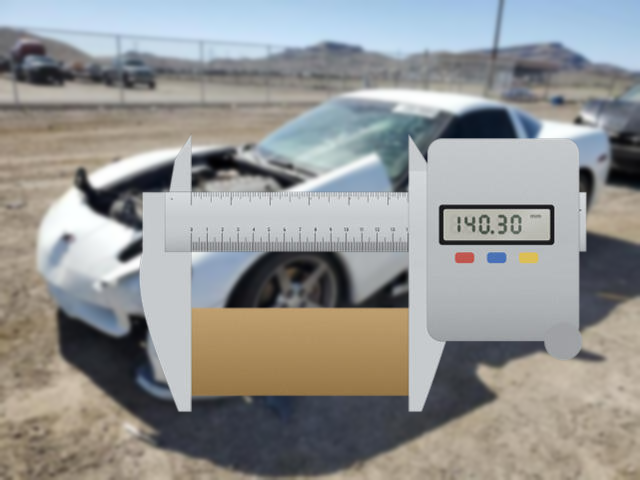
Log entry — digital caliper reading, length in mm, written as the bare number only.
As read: 140.30
